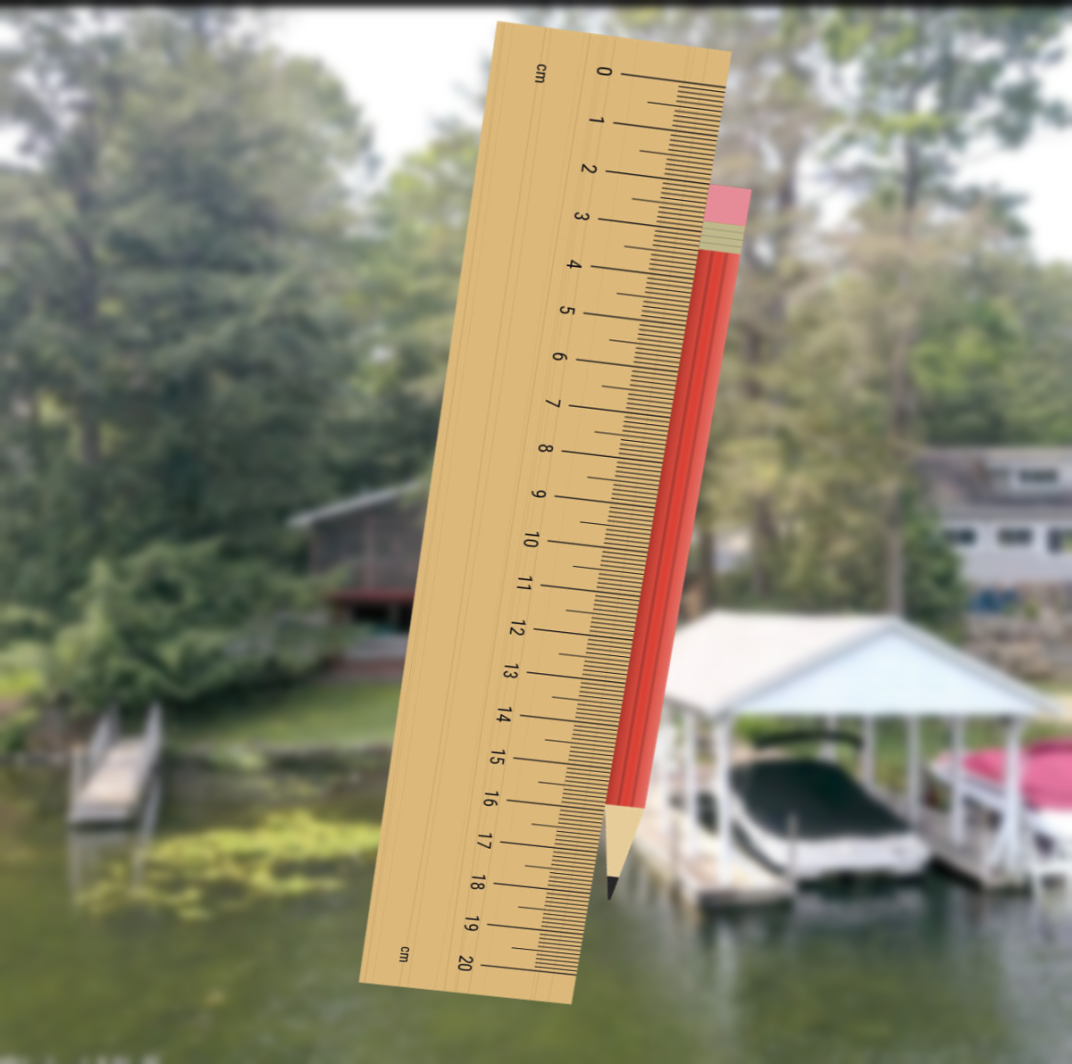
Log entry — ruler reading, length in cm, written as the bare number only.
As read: 16.1
